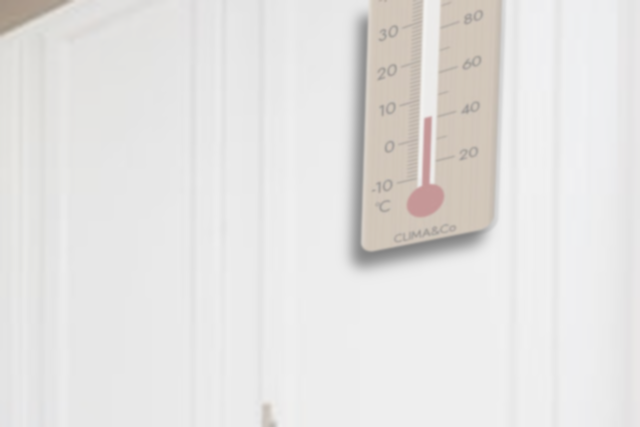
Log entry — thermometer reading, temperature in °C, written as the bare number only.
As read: 5
